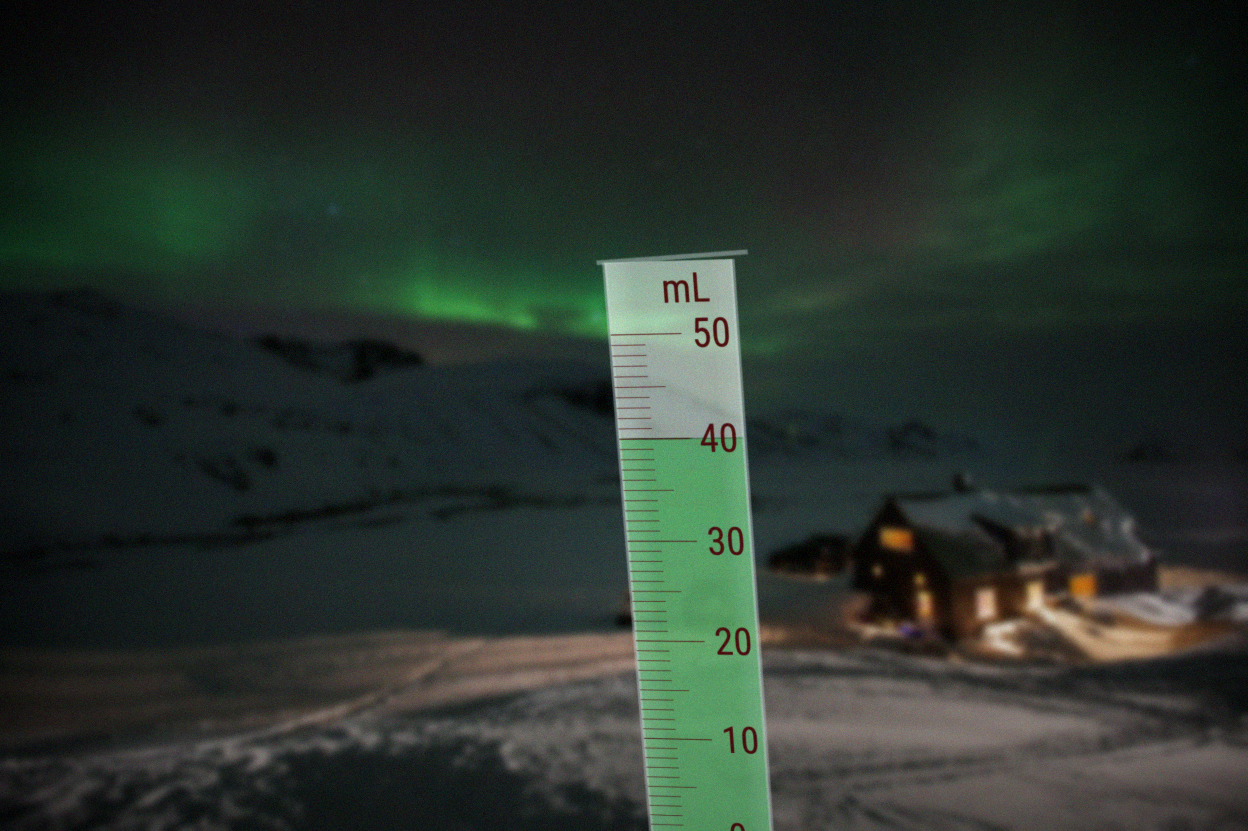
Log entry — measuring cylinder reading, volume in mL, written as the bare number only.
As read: 40
